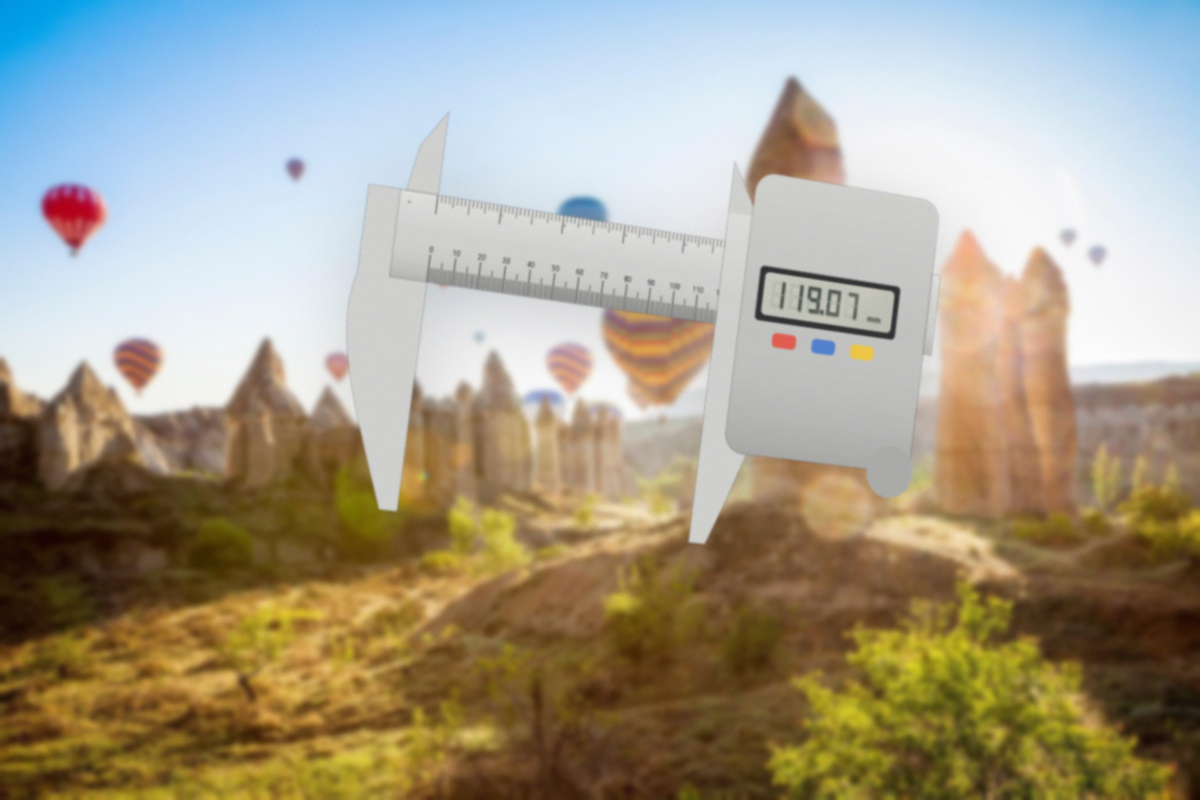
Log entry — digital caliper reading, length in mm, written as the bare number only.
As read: 119.07
